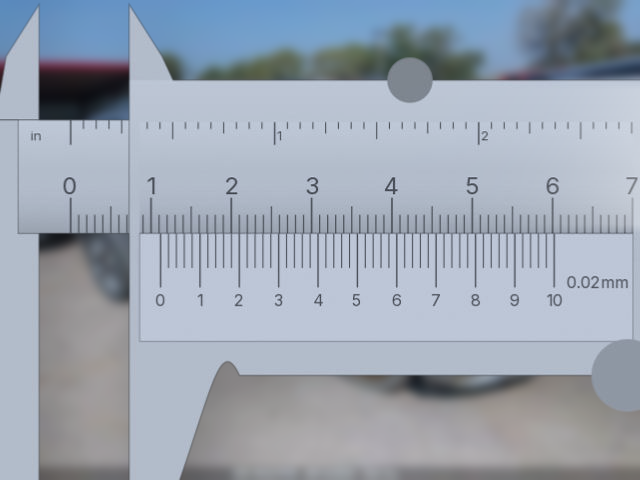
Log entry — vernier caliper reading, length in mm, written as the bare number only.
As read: 11.2
